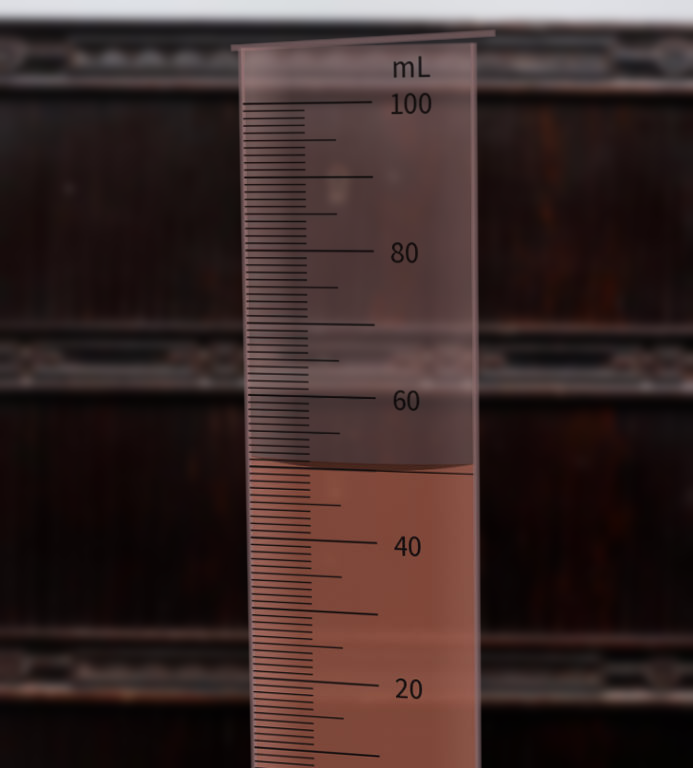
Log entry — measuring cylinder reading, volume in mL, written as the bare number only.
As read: 50
